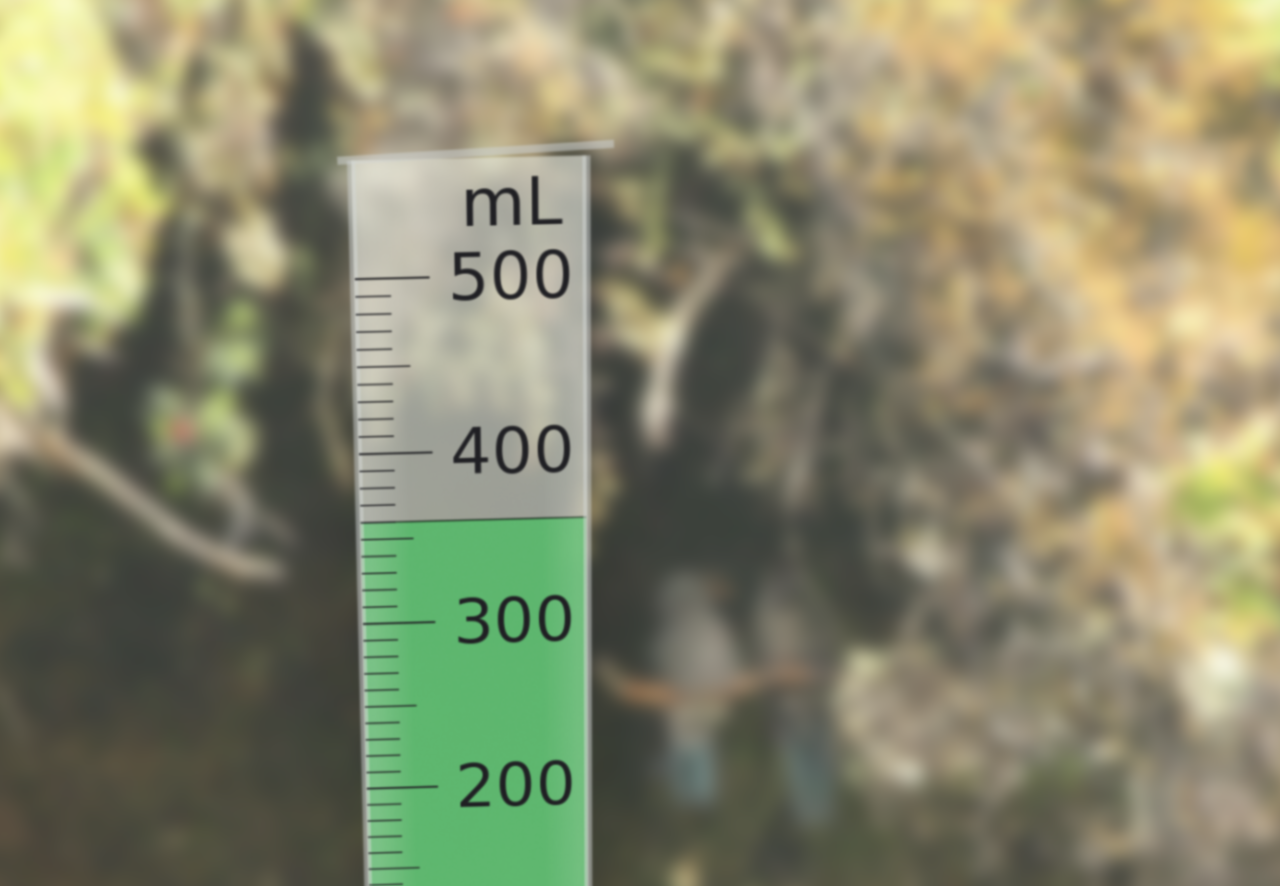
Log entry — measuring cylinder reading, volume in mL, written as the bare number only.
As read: 360
